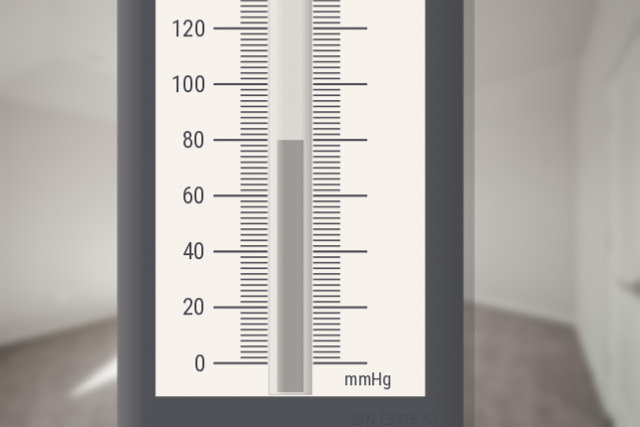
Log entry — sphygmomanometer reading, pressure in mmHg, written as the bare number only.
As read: 80
